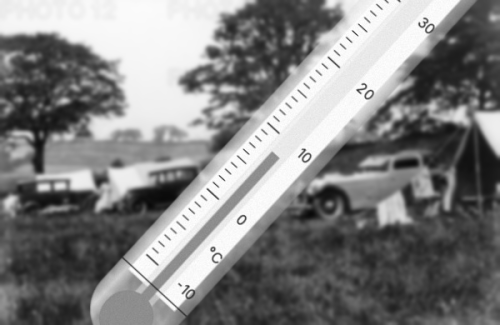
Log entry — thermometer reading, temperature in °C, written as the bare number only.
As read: 8
